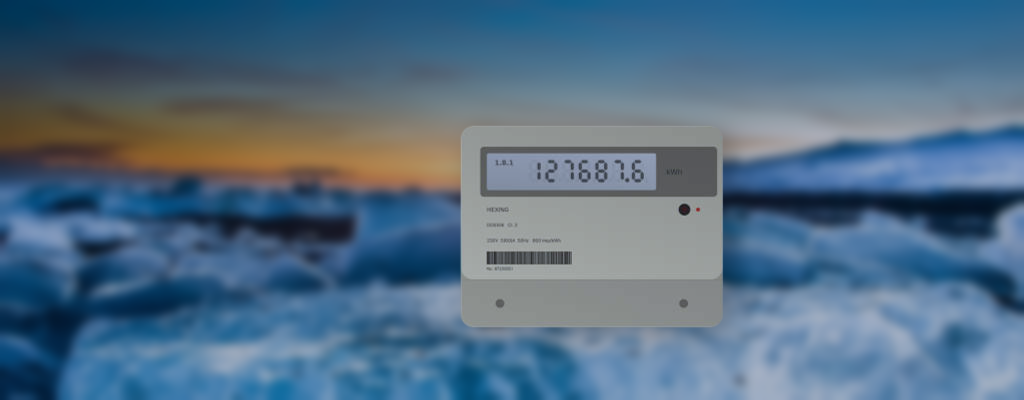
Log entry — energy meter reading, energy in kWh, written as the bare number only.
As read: 127687.6
